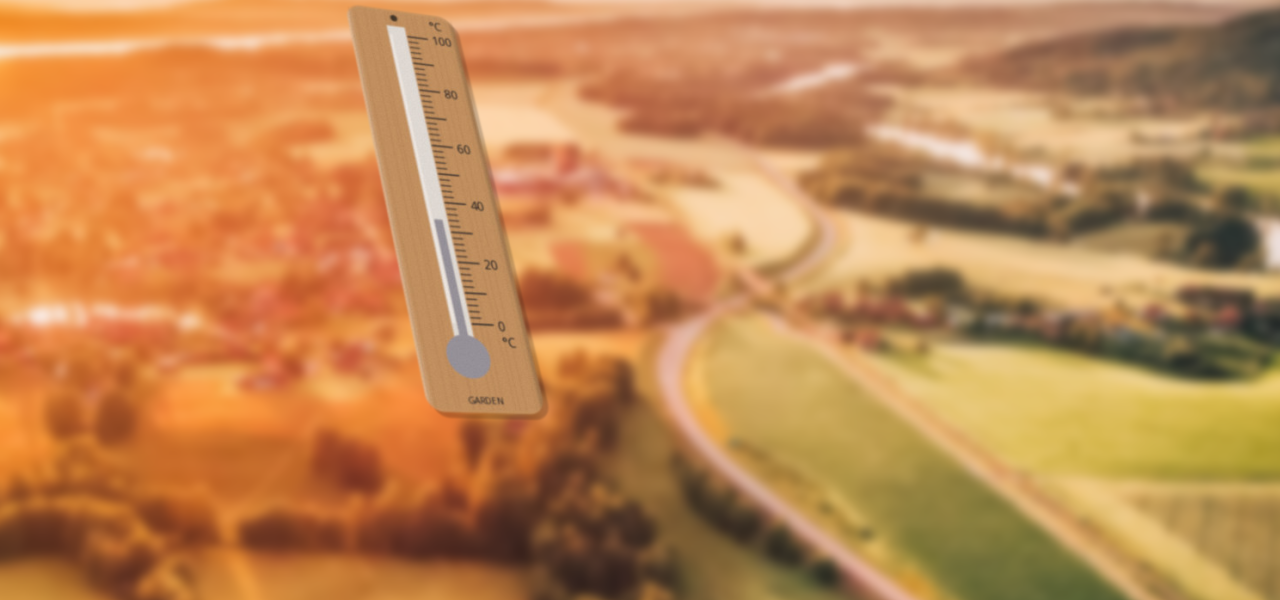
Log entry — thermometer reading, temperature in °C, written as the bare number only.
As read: 34
